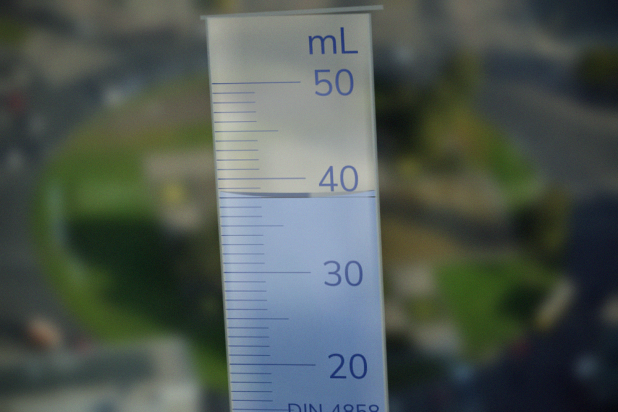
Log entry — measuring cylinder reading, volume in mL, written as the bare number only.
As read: 38
